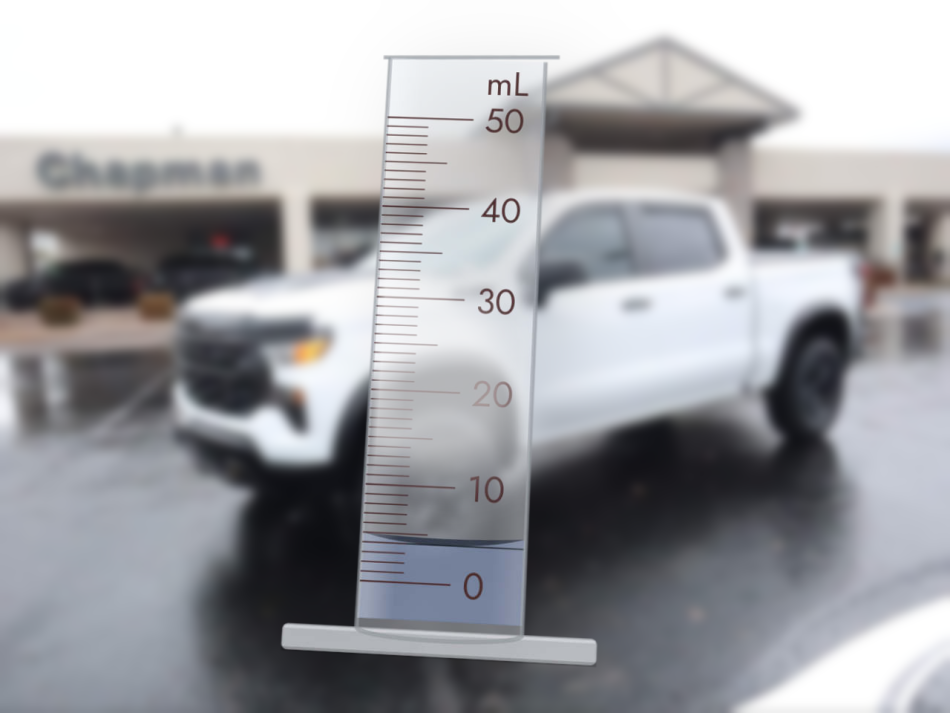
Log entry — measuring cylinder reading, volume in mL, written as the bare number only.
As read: 4
